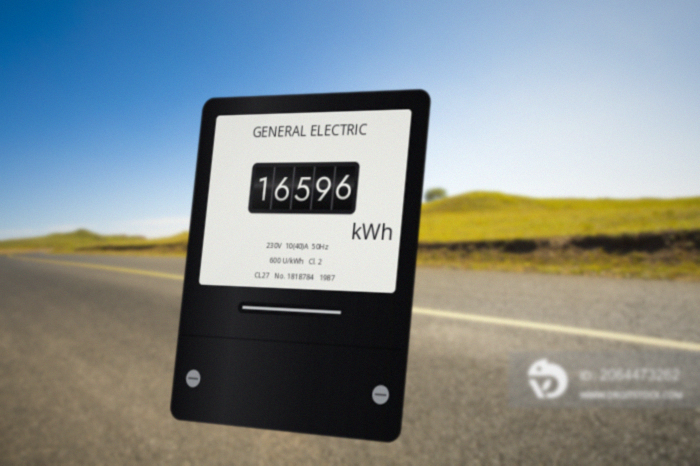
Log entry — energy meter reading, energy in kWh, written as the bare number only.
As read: 16596
